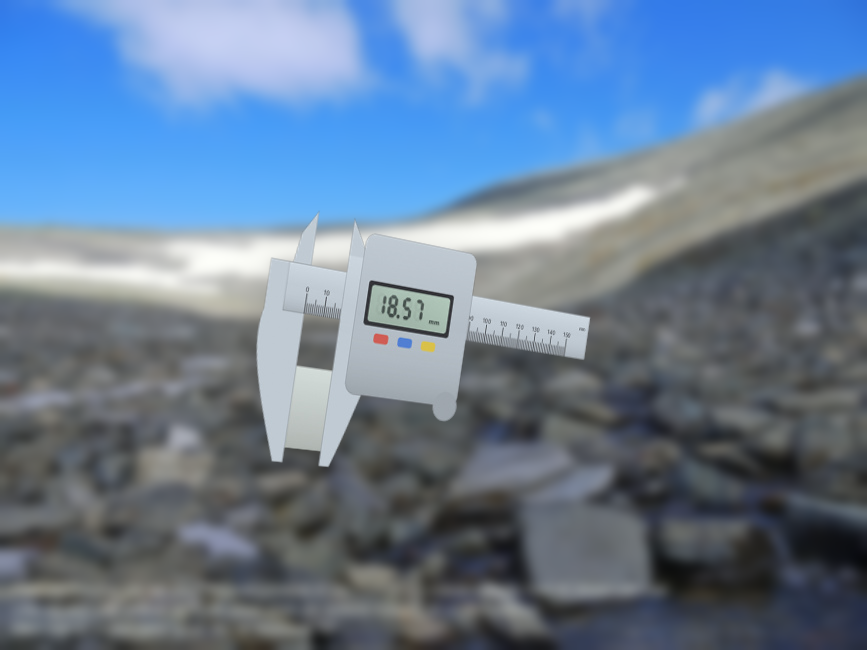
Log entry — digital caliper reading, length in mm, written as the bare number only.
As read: 18.57
